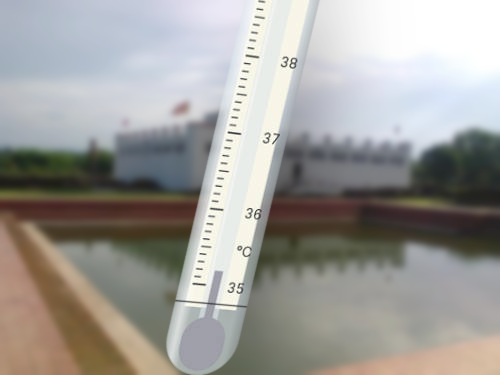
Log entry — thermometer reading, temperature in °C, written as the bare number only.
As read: 35.2
